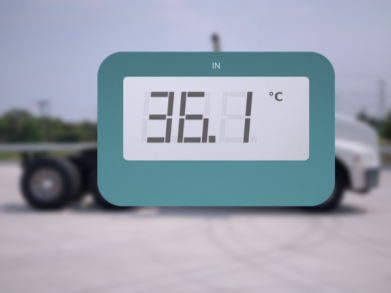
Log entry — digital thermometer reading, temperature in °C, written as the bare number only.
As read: 36.1
